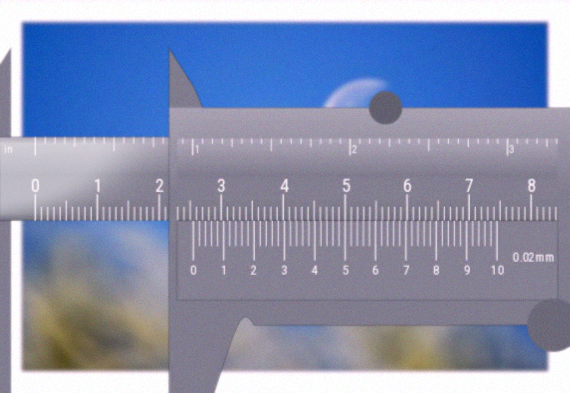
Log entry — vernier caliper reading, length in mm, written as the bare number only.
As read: 25.5
